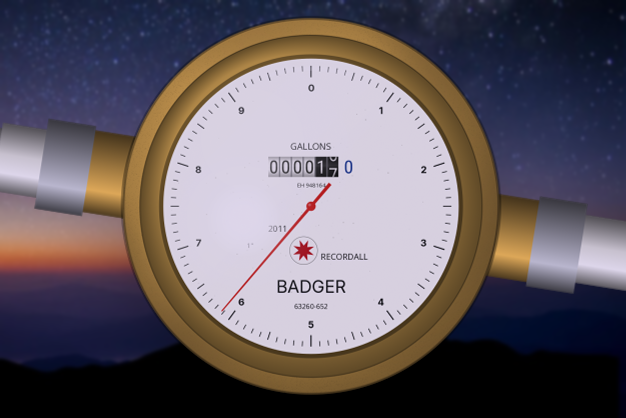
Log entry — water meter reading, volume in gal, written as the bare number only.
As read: 166.1
